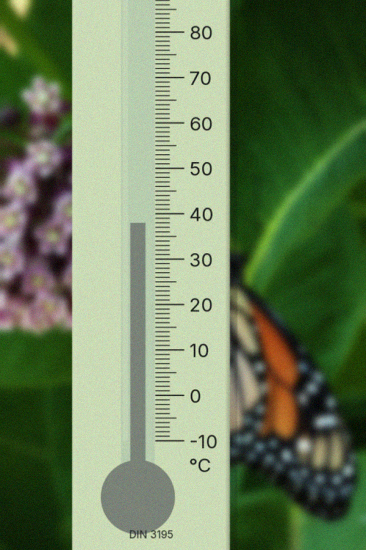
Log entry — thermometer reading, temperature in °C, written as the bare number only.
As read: 38
